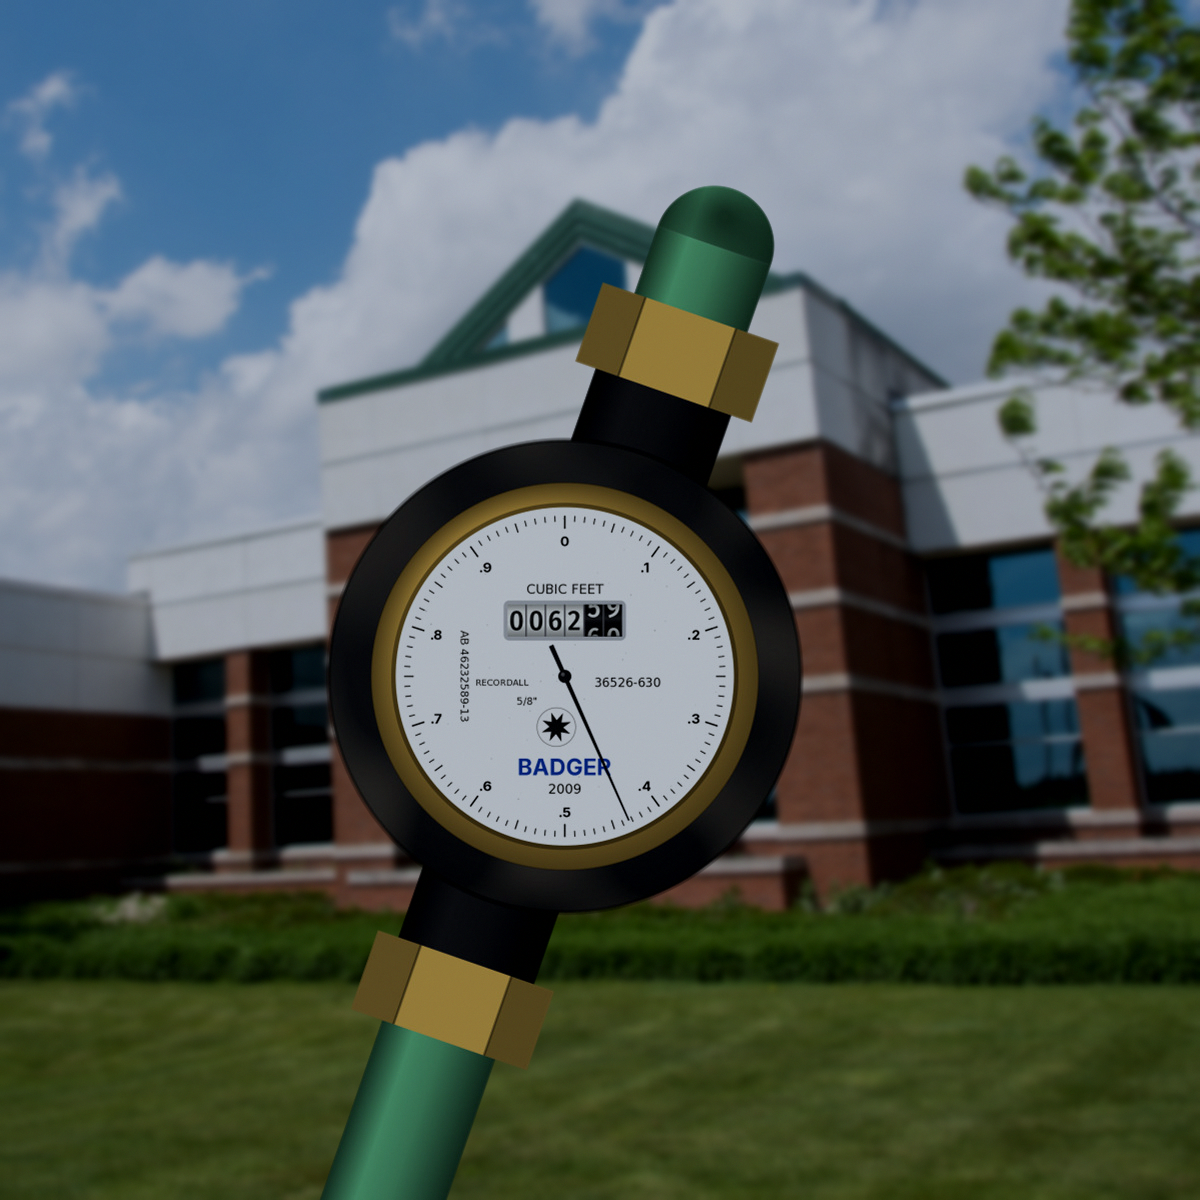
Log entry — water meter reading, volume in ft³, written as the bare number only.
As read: 6259.43
